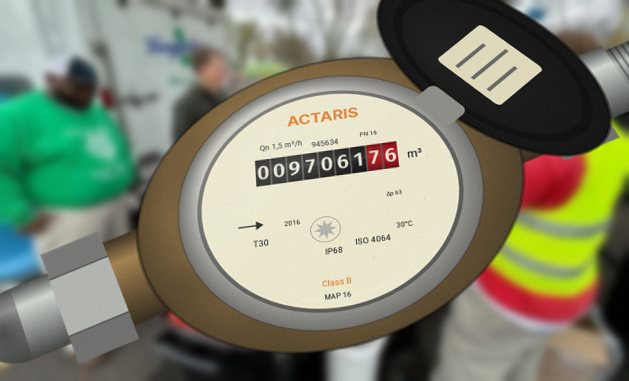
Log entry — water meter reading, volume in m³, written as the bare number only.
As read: 97061.76
